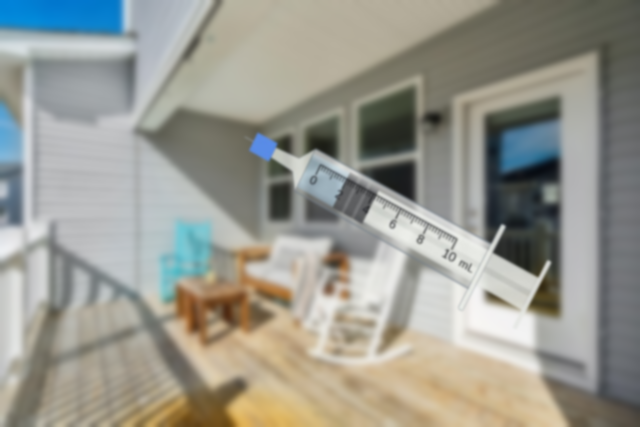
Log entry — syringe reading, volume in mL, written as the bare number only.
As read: 2
